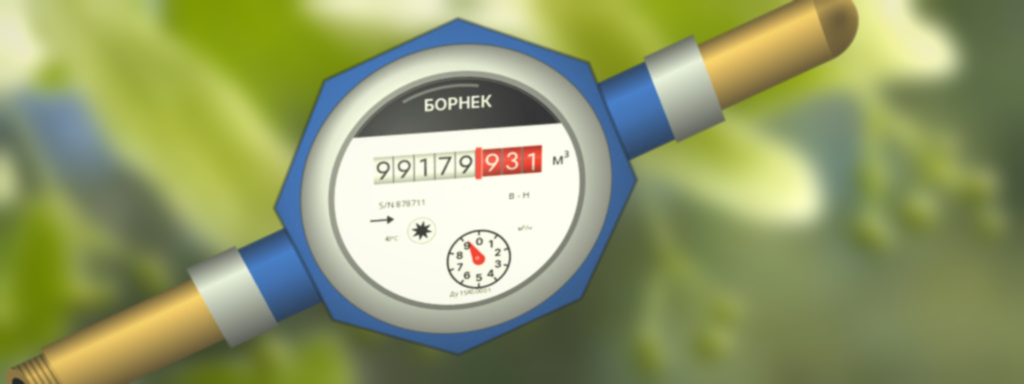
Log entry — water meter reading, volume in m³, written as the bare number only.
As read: 99179.9309
